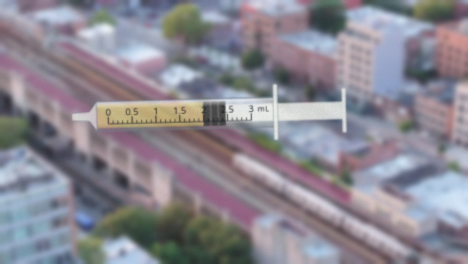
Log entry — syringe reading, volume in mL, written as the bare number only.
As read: 2
